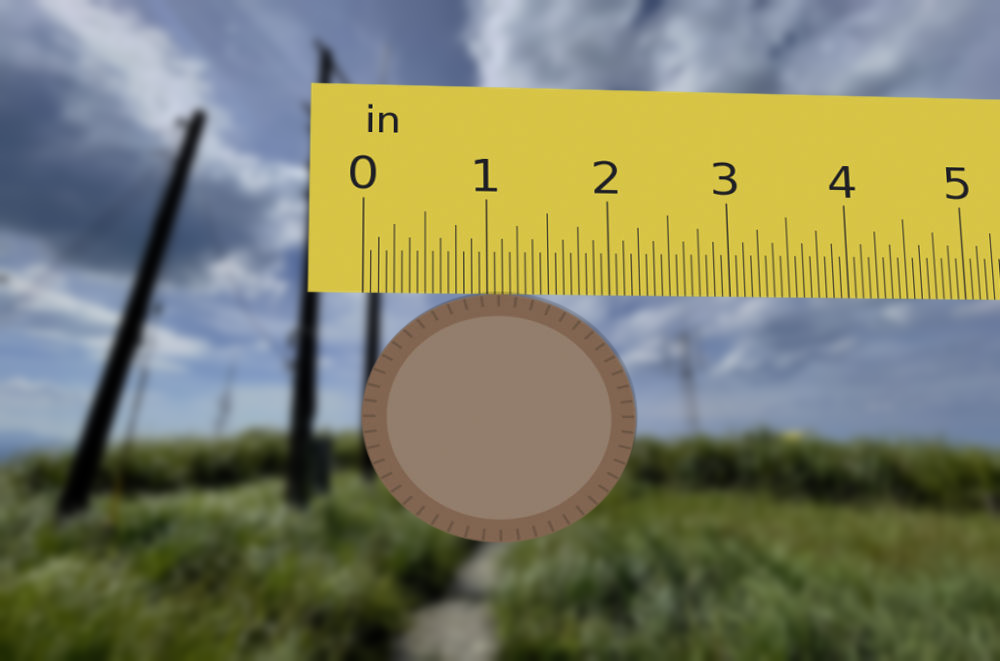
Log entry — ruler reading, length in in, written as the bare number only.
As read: 2.1875
